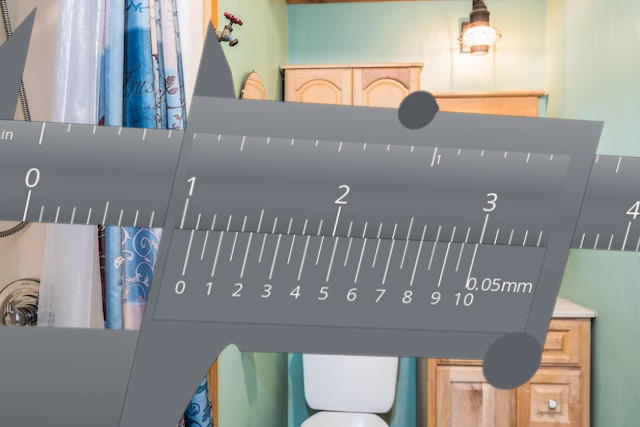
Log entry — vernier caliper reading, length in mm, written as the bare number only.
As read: 10.8
